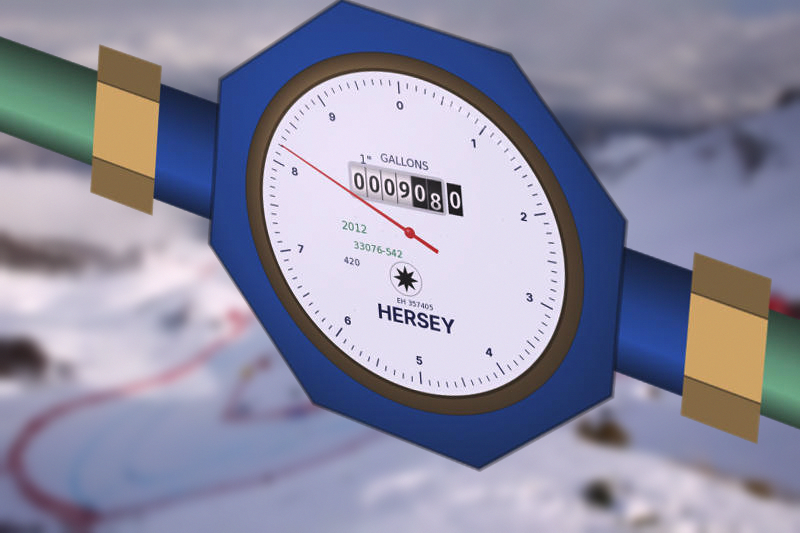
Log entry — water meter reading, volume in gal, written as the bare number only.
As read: 9078.2
